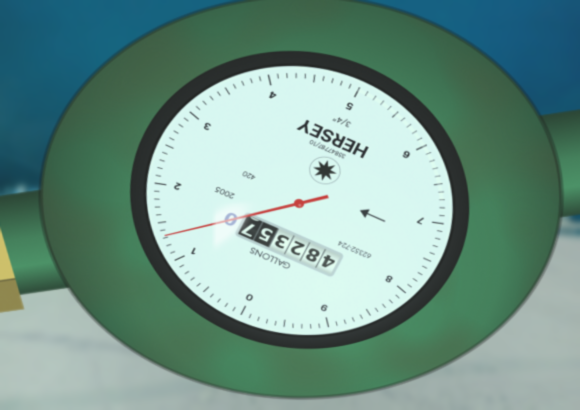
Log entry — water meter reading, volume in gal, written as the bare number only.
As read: 4823571.3
